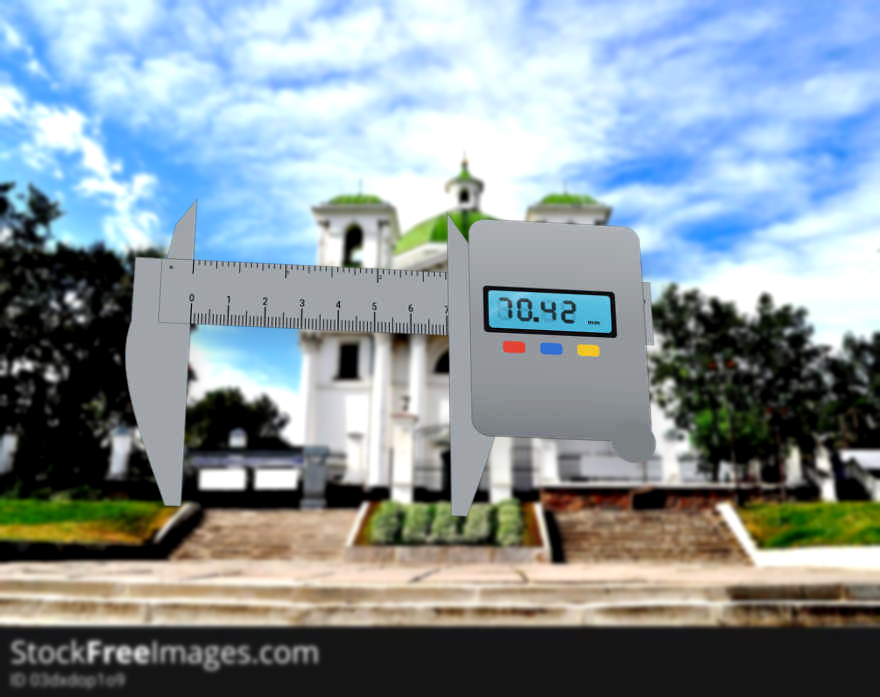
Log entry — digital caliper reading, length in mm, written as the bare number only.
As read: 70.42
